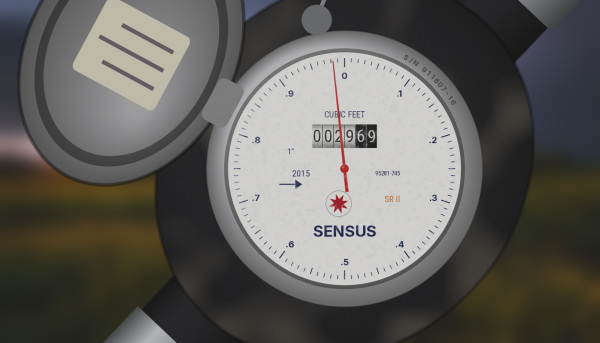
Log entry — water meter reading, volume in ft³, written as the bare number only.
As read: 2968.98
